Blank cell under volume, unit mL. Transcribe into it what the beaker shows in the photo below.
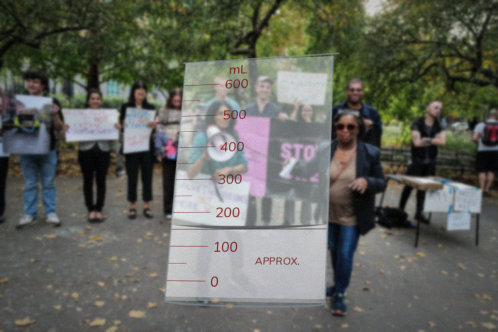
150 mL
